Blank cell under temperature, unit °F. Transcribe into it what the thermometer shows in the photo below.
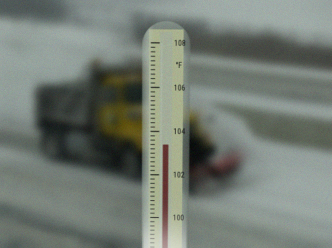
103.4 °F
